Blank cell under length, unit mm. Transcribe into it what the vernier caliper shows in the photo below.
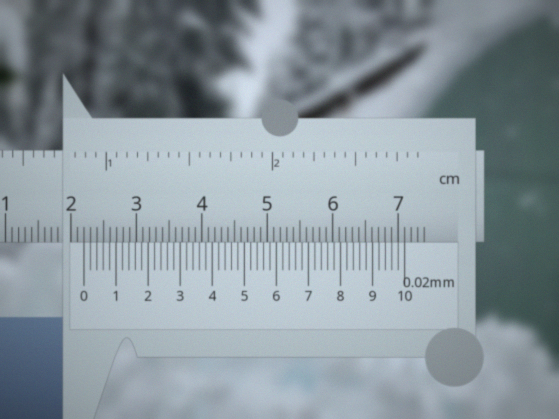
22.0 mm
